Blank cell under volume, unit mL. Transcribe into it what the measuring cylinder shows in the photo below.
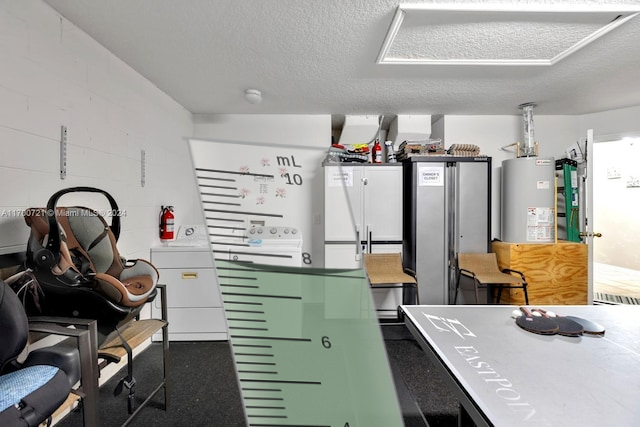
7.6 mL
